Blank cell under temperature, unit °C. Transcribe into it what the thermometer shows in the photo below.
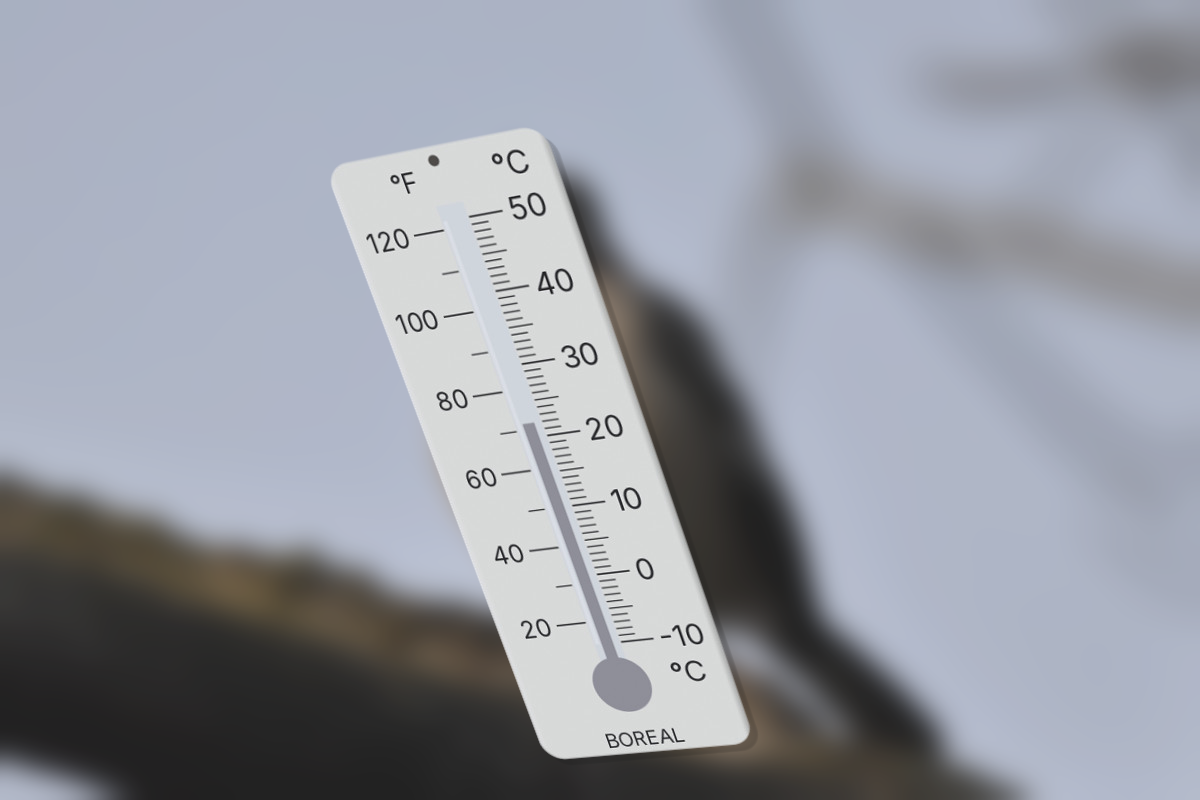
22 °C
